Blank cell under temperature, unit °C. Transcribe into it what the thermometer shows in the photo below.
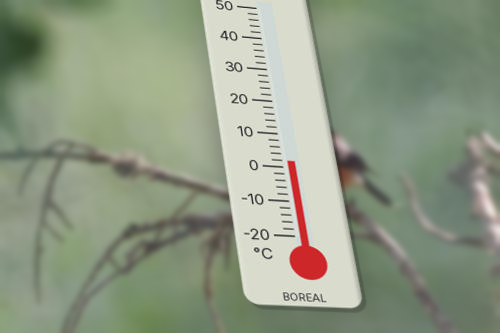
2 °C
